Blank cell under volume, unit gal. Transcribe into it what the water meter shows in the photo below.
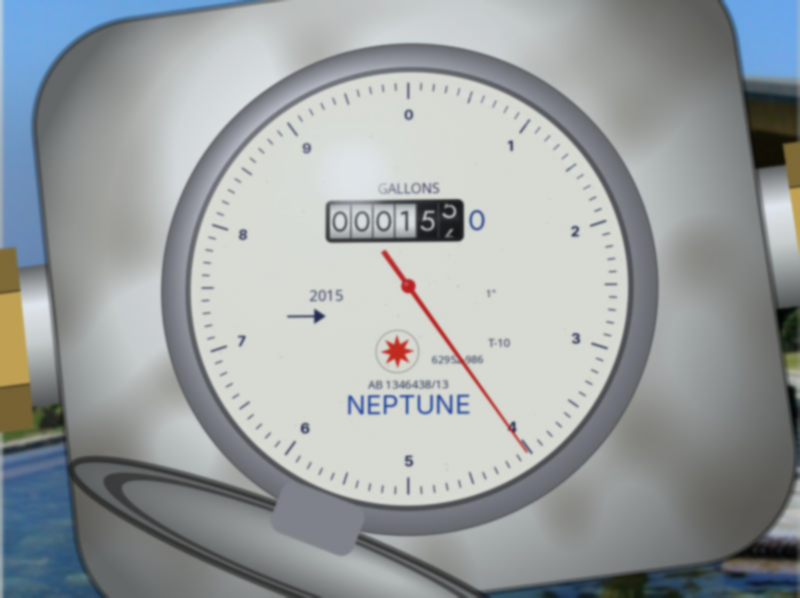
1554.0 gal
